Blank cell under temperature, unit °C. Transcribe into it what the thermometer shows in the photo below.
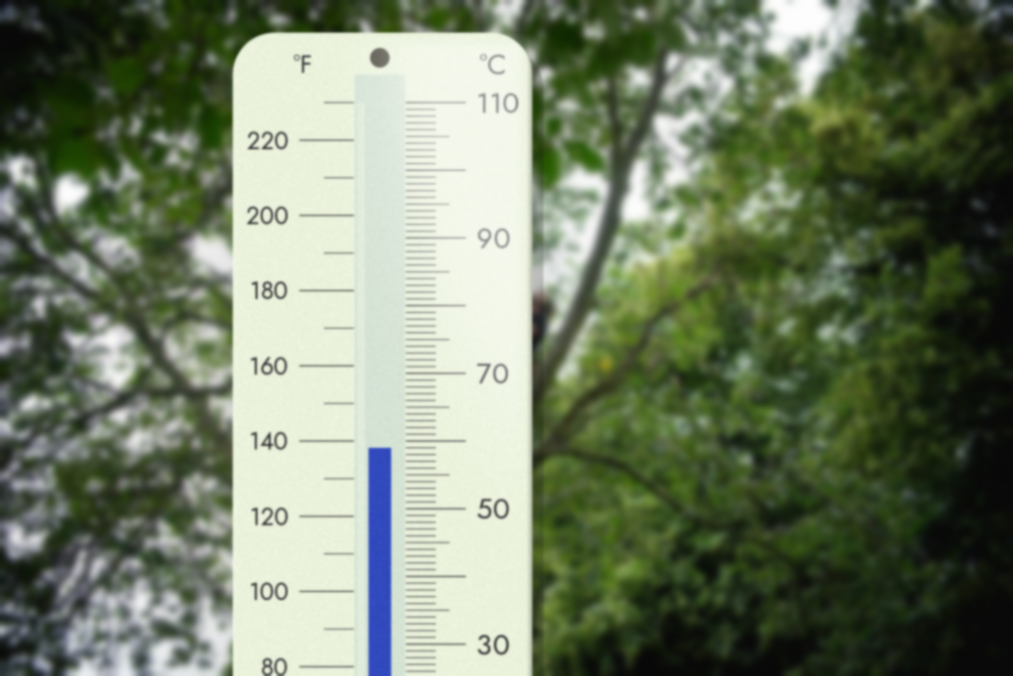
59 °C
